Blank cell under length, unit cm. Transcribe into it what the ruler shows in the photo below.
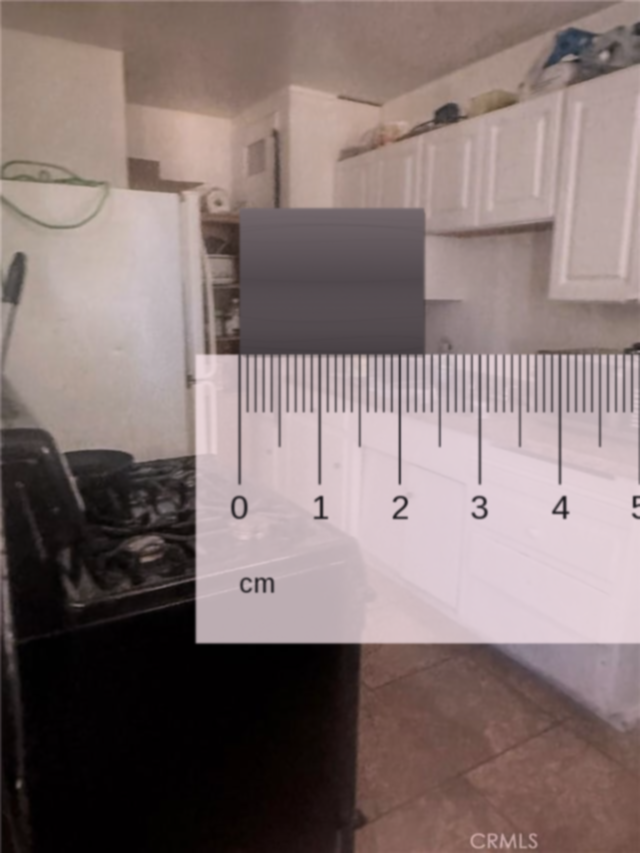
2.3 cm
